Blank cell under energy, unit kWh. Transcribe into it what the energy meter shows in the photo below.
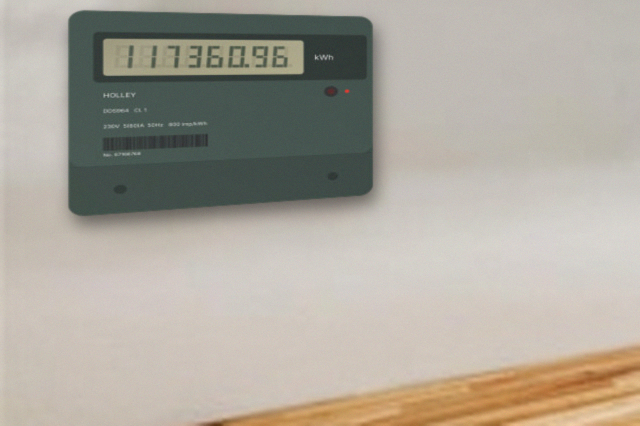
117360.96 kWh
